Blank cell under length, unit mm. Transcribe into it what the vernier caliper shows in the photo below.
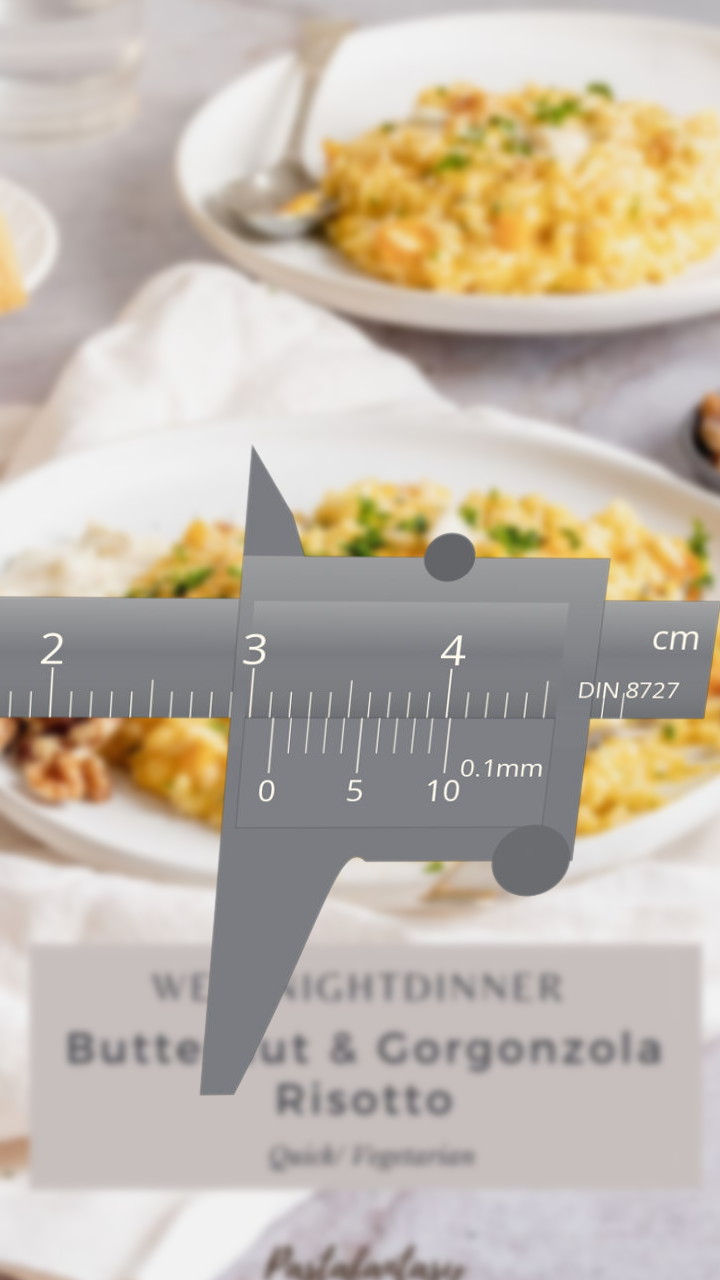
31.2 mm
